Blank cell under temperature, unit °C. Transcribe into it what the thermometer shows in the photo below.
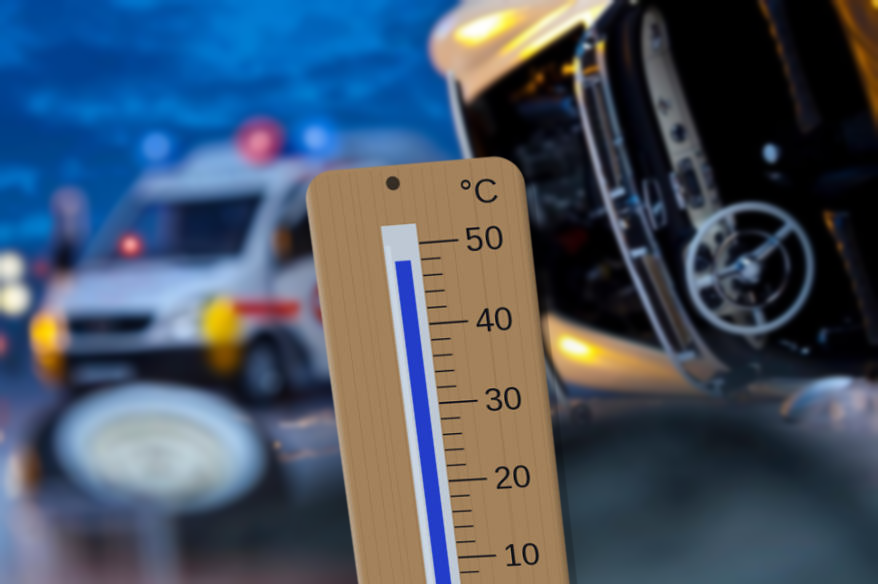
48 °C
